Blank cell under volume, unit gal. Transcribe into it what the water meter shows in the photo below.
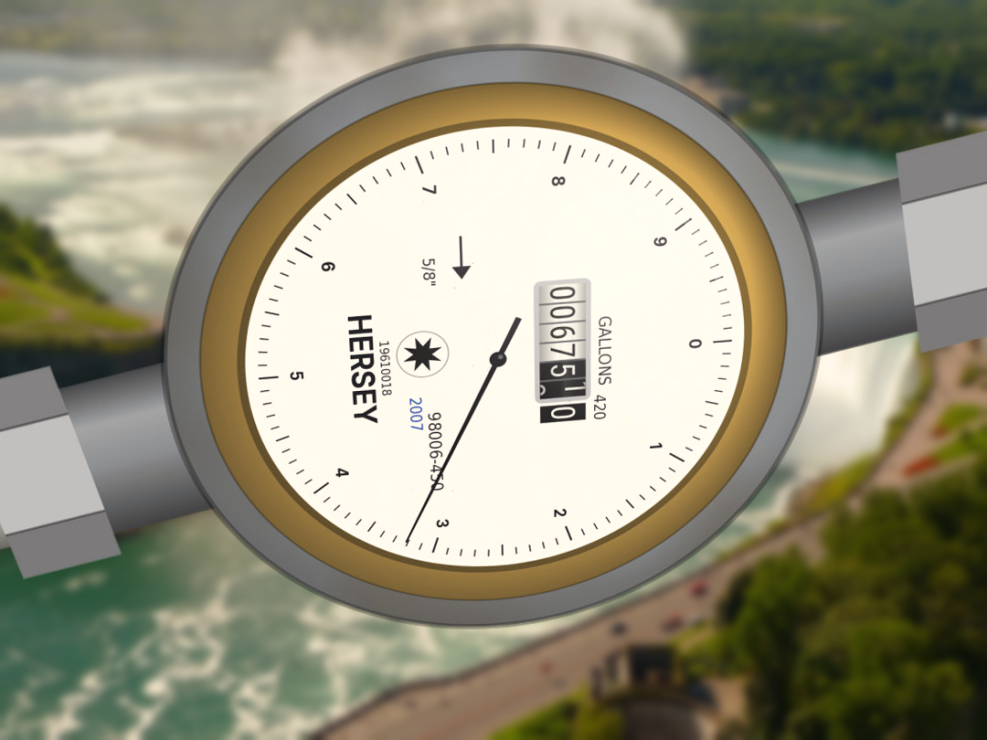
67513.2 gal
